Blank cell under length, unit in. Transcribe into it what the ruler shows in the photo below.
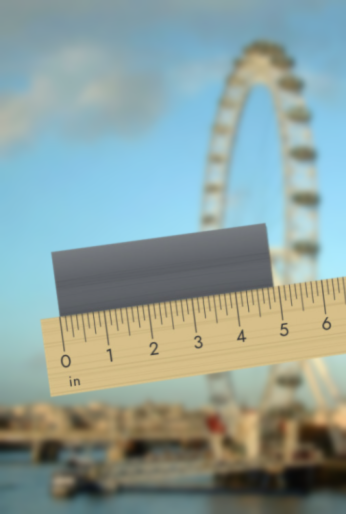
4.875 in
